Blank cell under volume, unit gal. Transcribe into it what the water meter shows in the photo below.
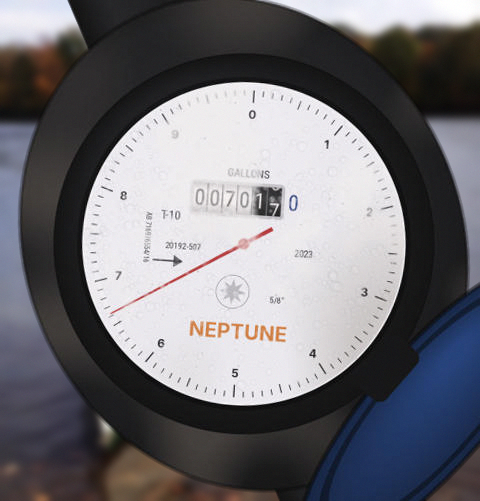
70166.6 gal
